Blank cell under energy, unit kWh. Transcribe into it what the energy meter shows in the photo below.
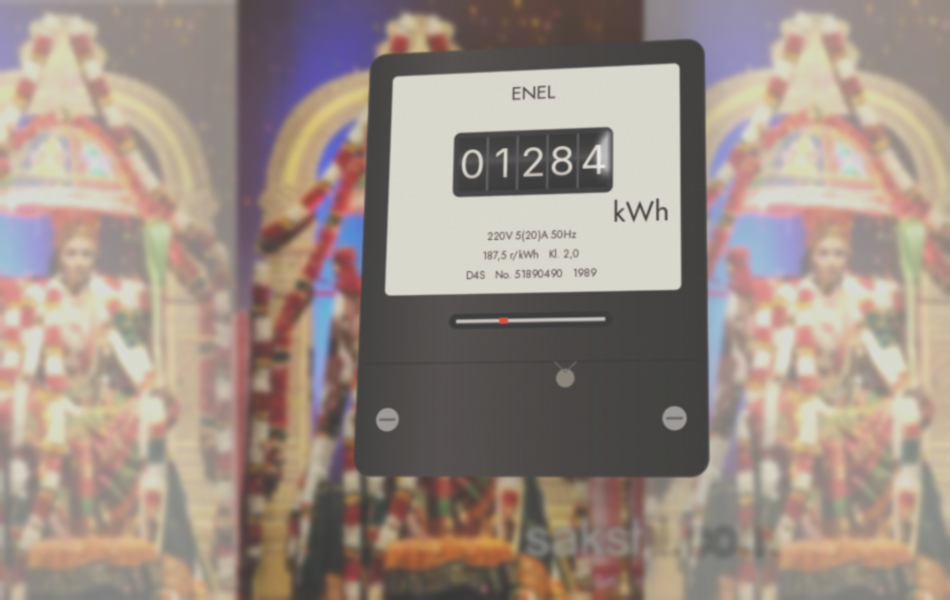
1284 kWh
